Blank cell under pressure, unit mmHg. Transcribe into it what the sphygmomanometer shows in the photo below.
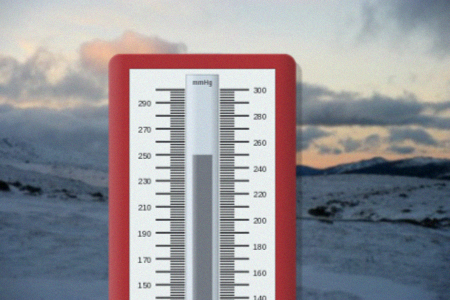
250 mmHg
